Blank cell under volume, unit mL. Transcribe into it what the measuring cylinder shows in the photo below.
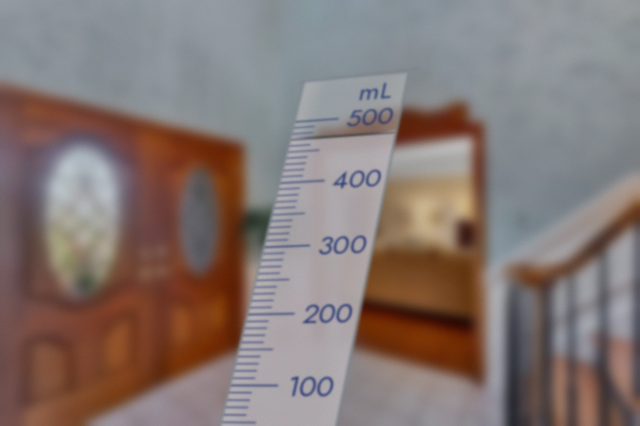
470 mL
